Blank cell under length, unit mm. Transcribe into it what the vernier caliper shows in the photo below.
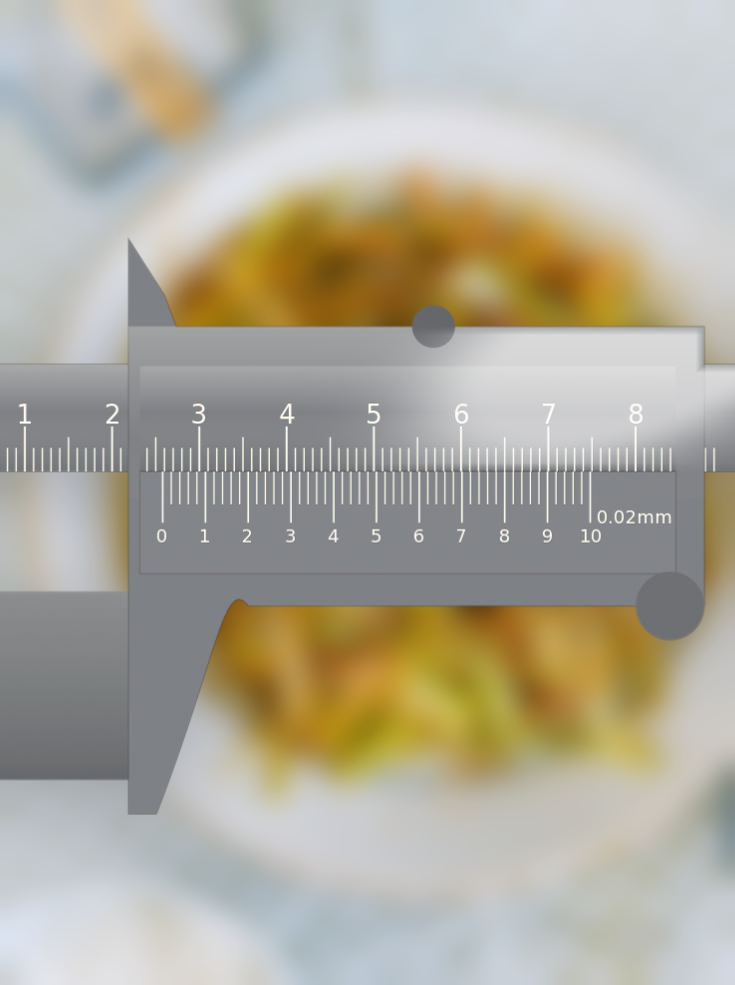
25.8 mm
